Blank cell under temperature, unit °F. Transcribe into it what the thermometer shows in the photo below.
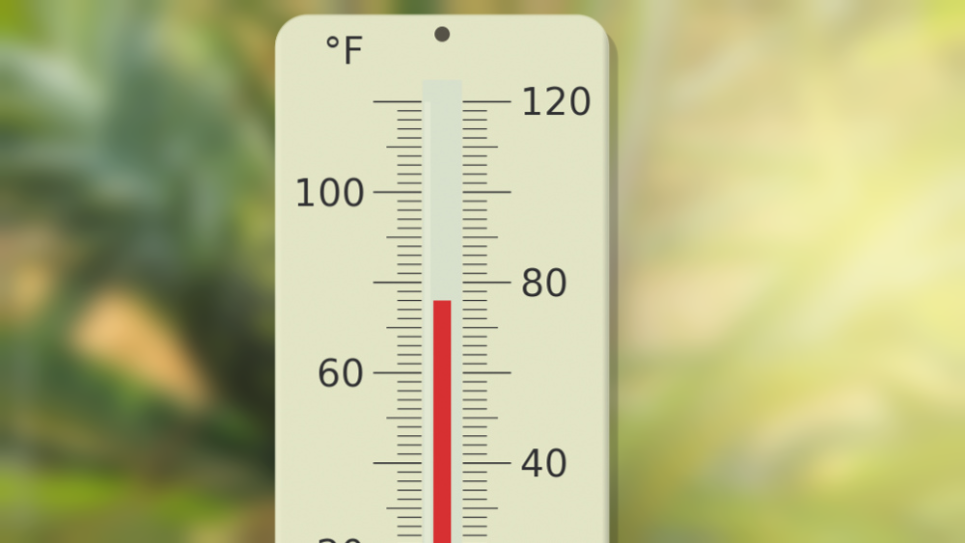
76 °F
